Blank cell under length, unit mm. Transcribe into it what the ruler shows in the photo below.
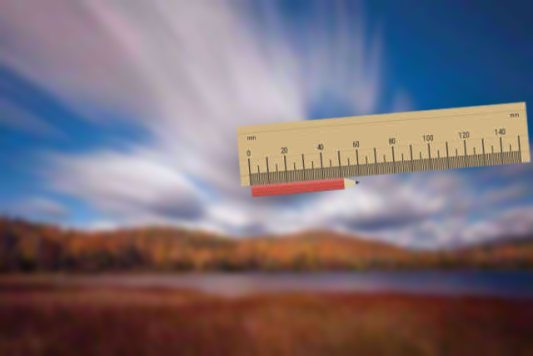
60 mm
